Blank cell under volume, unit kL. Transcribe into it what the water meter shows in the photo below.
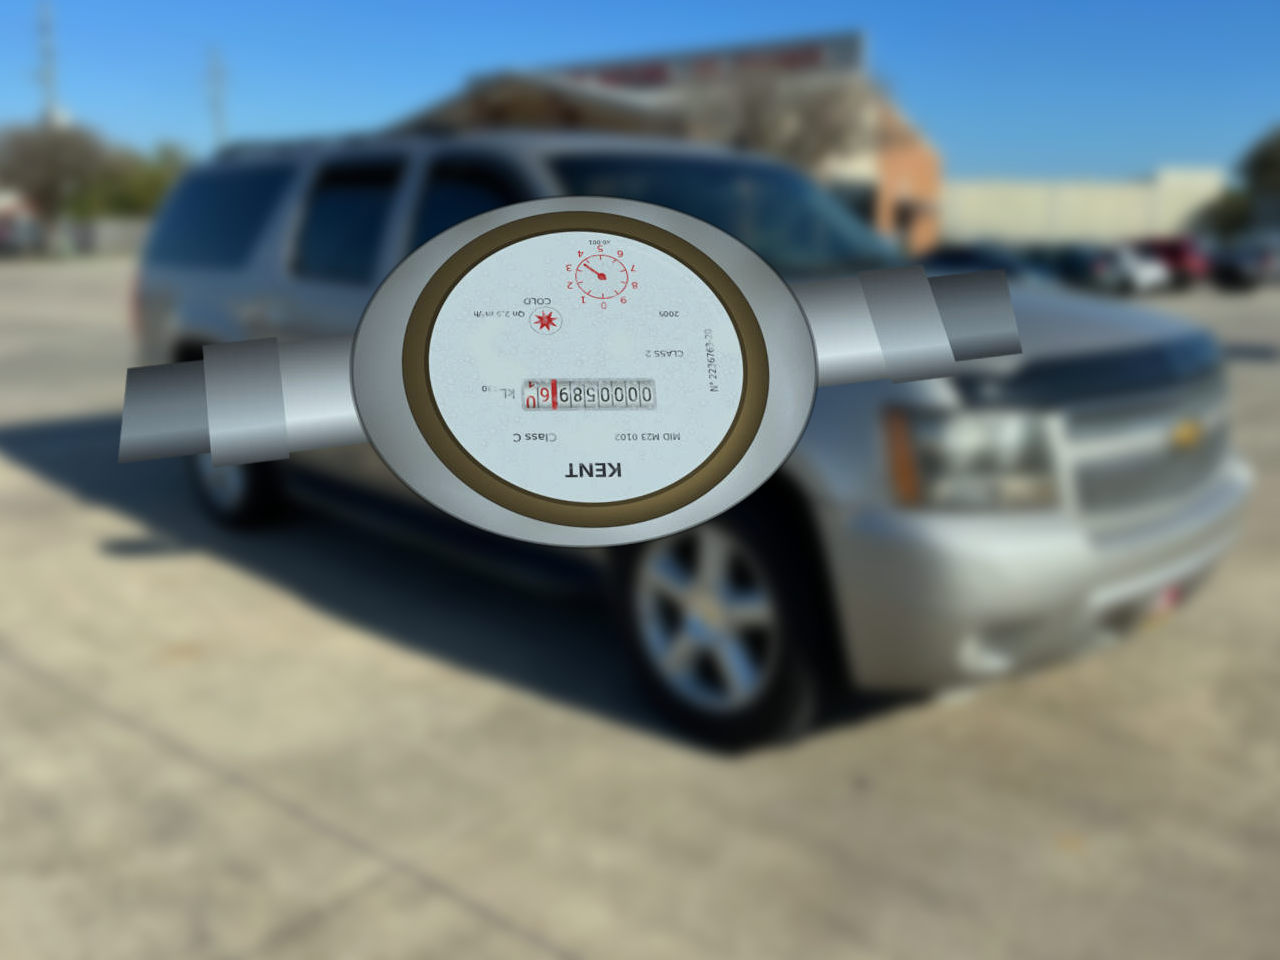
589.603 kL
